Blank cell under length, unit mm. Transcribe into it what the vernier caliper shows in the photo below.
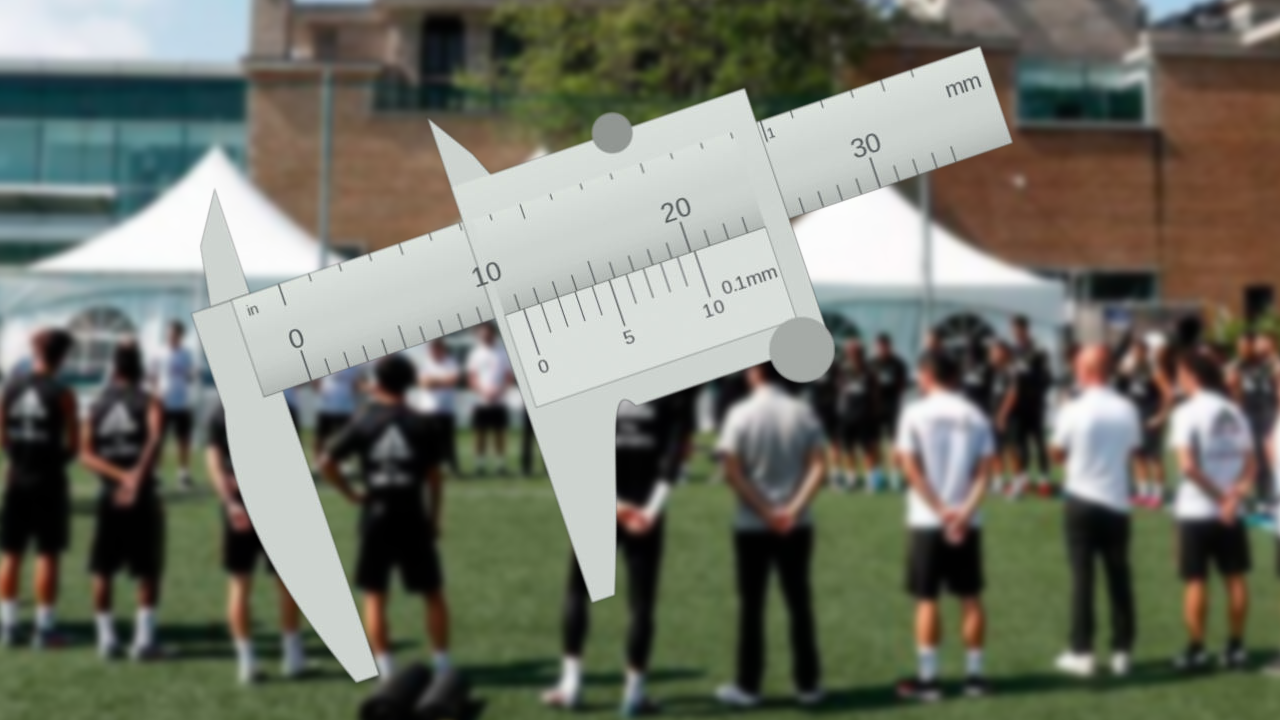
11.2 mm
